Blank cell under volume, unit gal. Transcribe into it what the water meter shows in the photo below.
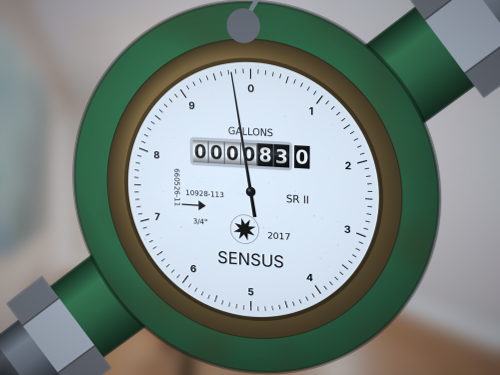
829.7 gal
